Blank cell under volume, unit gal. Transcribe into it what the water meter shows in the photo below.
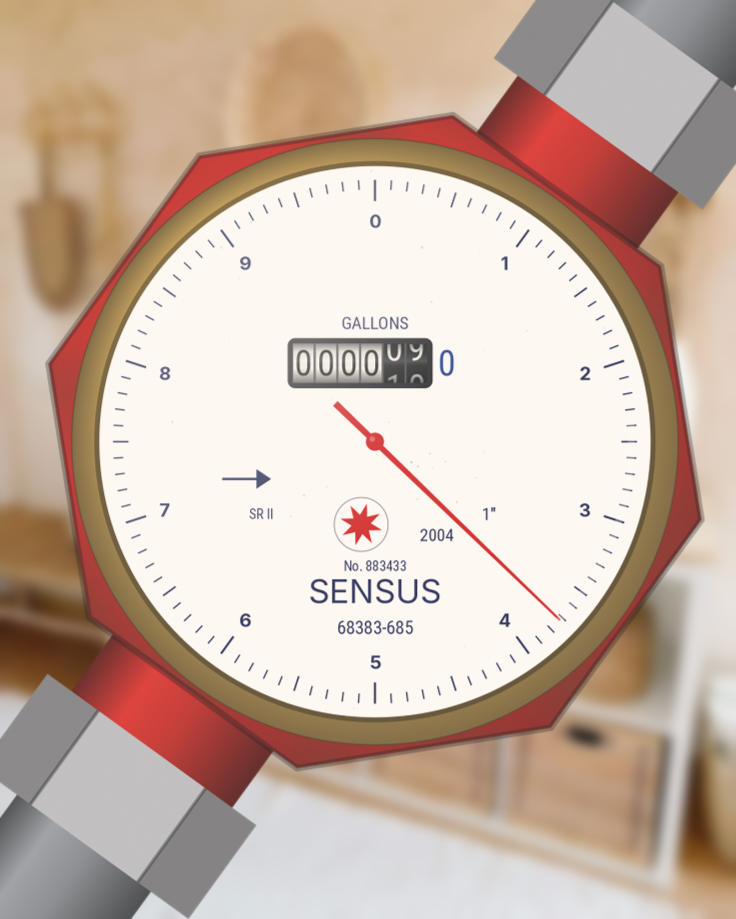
93.7 gal
